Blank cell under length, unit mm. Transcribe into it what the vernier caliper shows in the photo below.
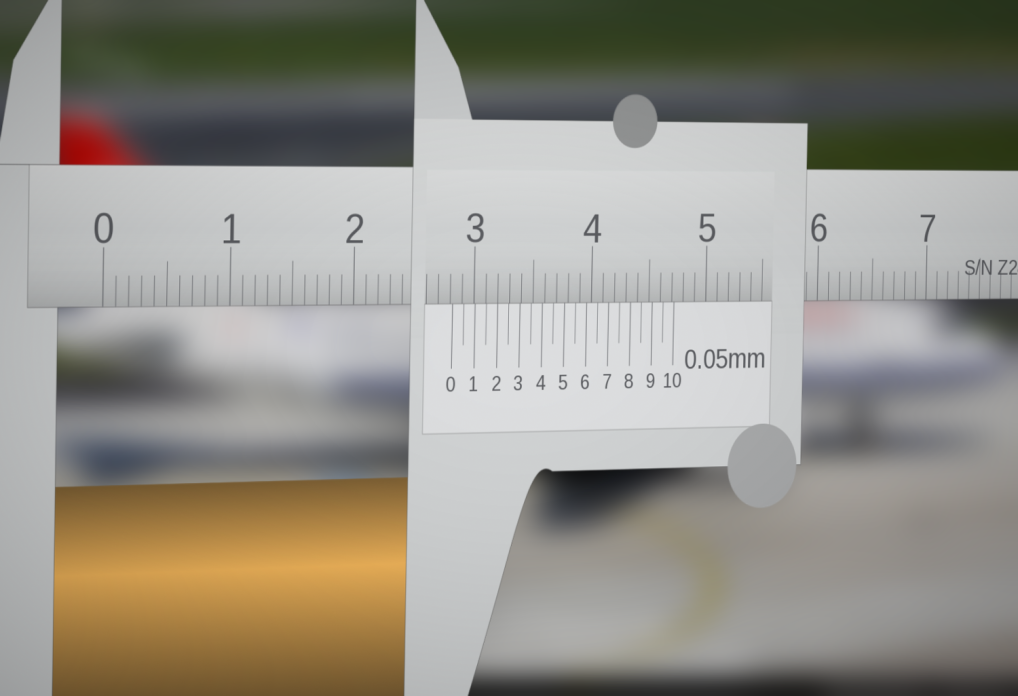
28.2 mm
